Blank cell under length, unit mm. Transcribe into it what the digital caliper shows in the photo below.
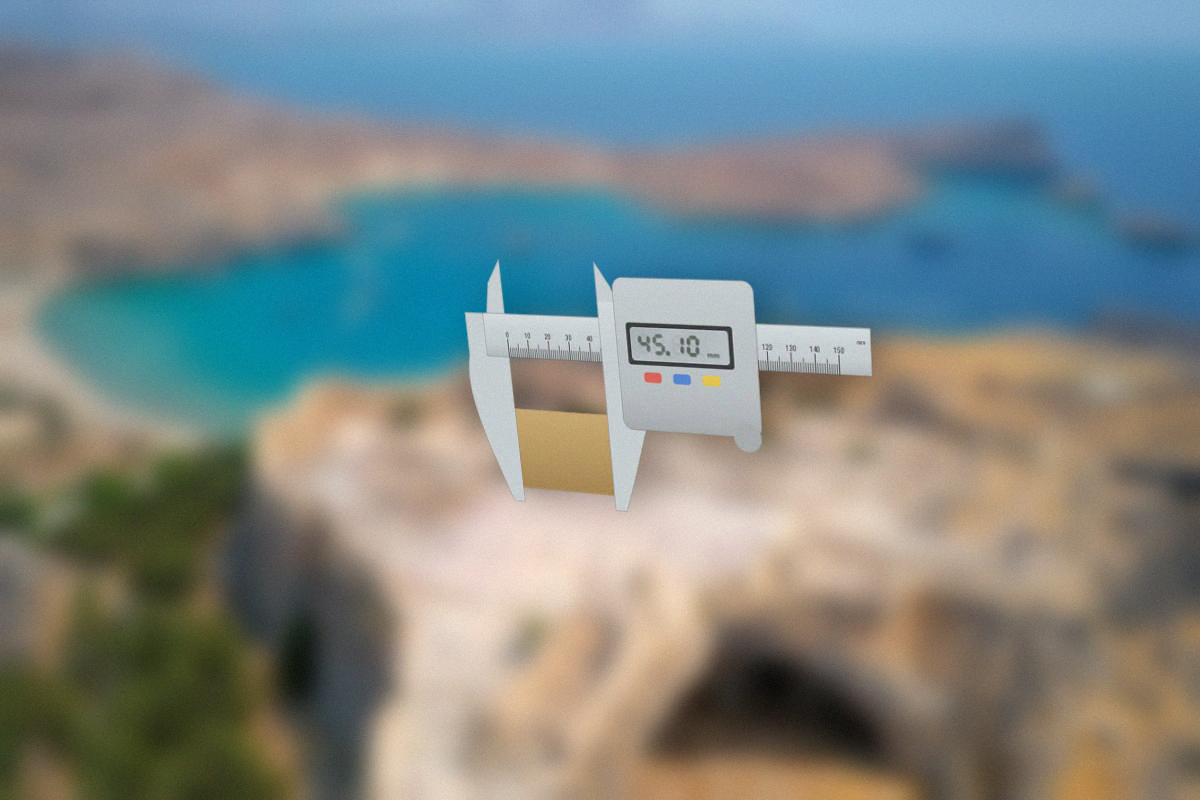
45.10 mm
